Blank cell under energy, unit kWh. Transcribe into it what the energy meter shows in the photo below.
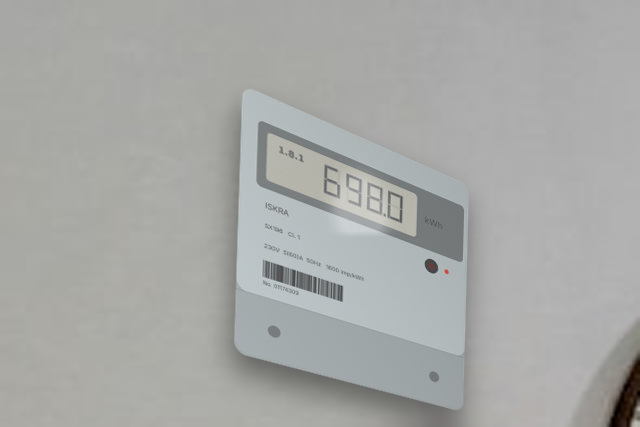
698.0 kWh
